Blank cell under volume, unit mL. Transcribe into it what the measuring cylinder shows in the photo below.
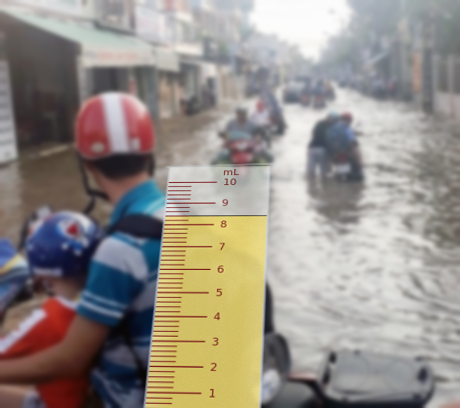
8.4 mL
